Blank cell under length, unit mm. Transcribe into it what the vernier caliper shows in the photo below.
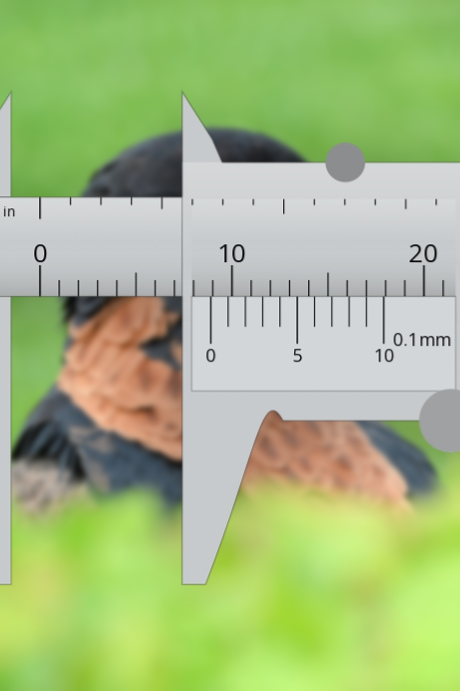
8.9 mm
